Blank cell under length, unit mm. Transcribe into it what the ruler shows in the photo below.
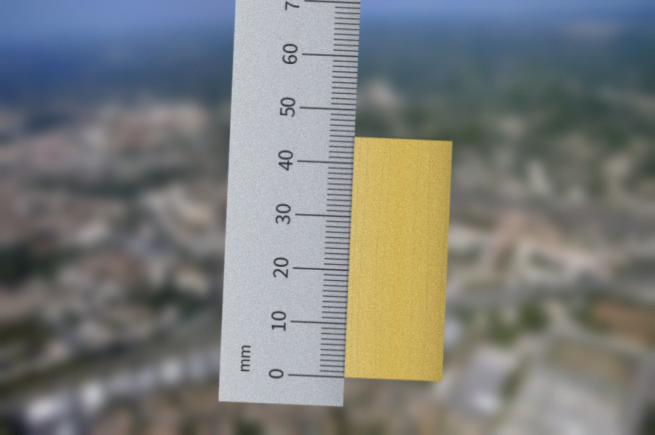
45 mm
